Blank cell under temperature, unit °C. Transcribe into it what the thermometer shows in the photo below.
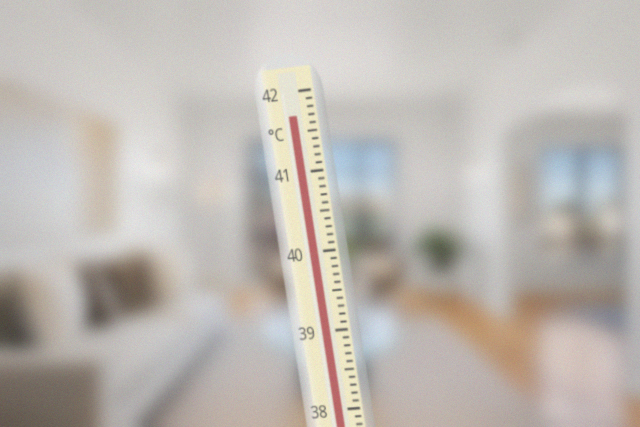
41.7 °C
